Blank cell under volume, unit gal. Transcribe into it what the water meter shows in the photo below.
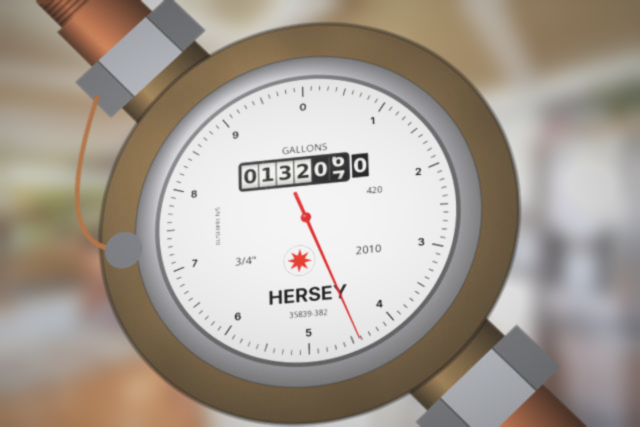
132064.4 gal
